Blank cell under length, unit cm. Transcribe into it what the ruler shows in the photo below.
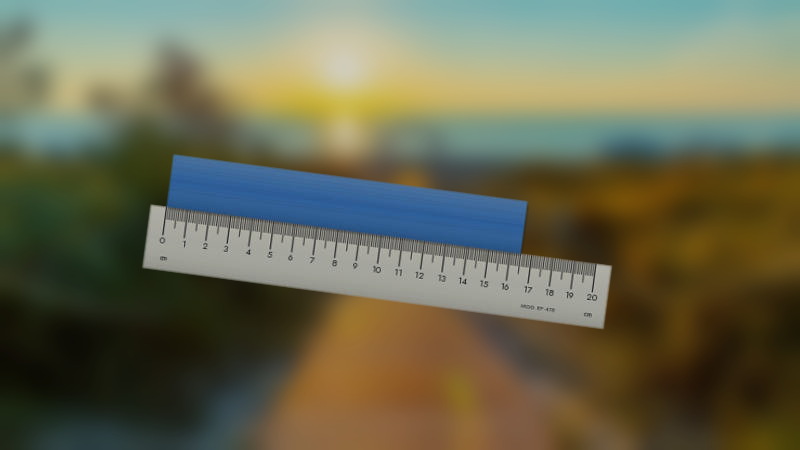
16.5 cm
